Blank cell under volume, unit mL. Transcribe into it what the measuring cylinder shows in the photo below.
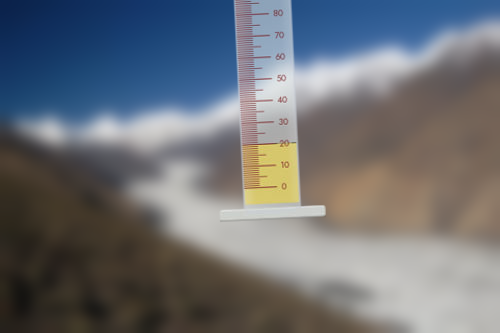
20 mL
